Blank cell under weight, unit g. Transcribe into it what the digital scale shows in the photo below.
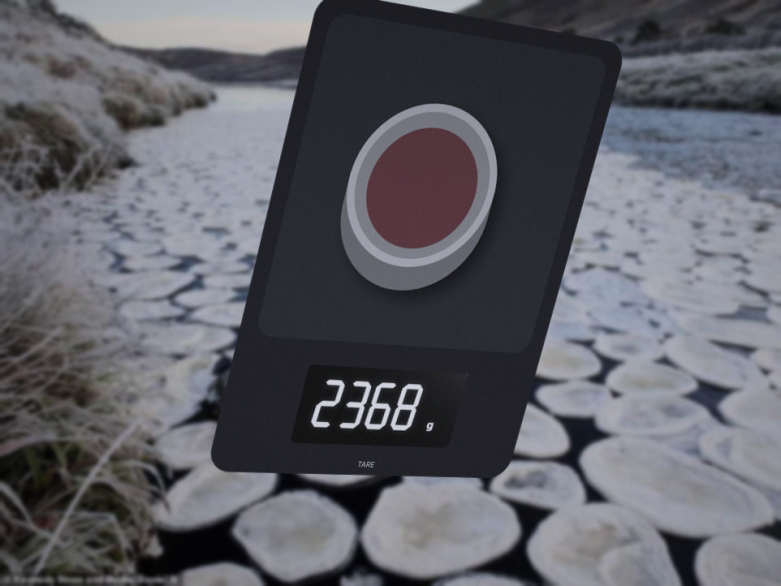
2368 g
